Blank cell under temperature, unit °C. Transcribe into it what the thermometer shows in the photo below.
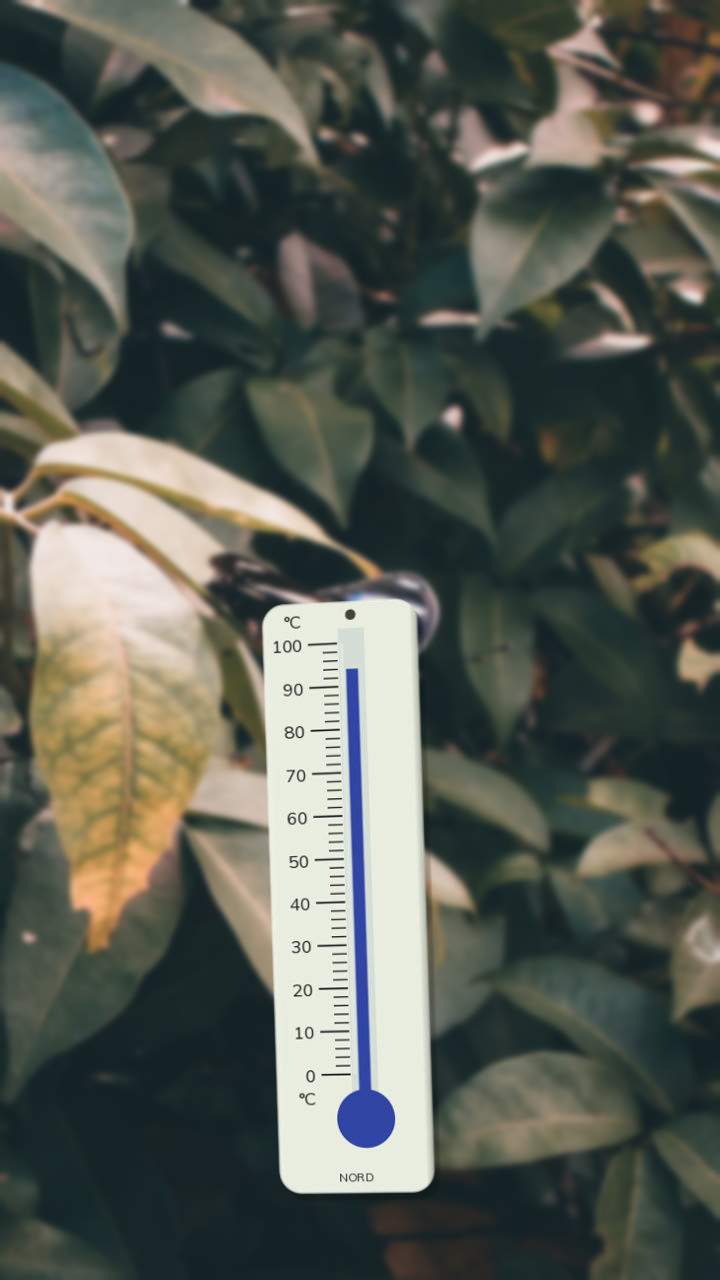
94 °C
